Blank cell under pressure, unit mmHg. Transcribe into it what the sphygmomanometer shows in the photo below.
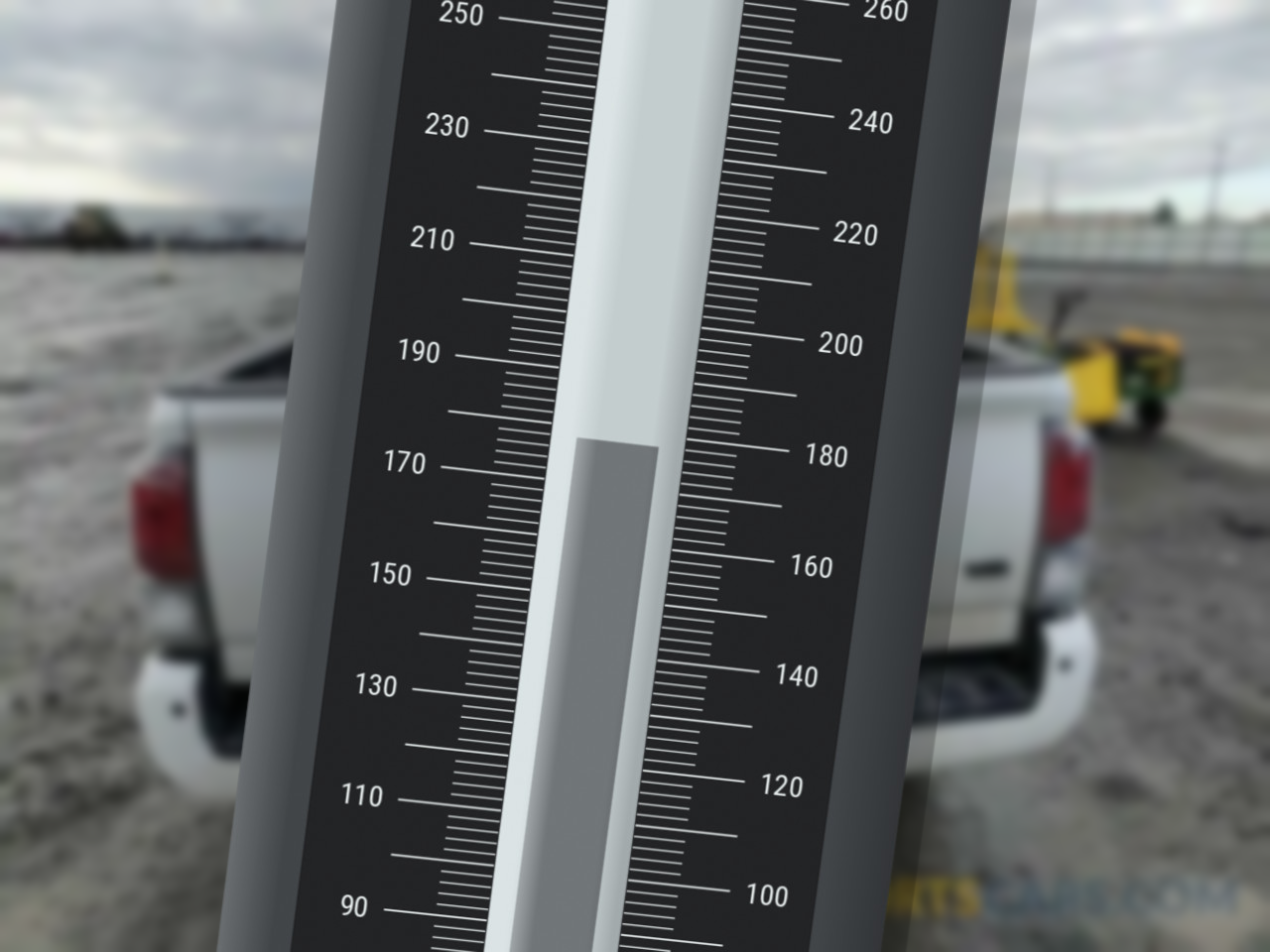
178 mmHg
